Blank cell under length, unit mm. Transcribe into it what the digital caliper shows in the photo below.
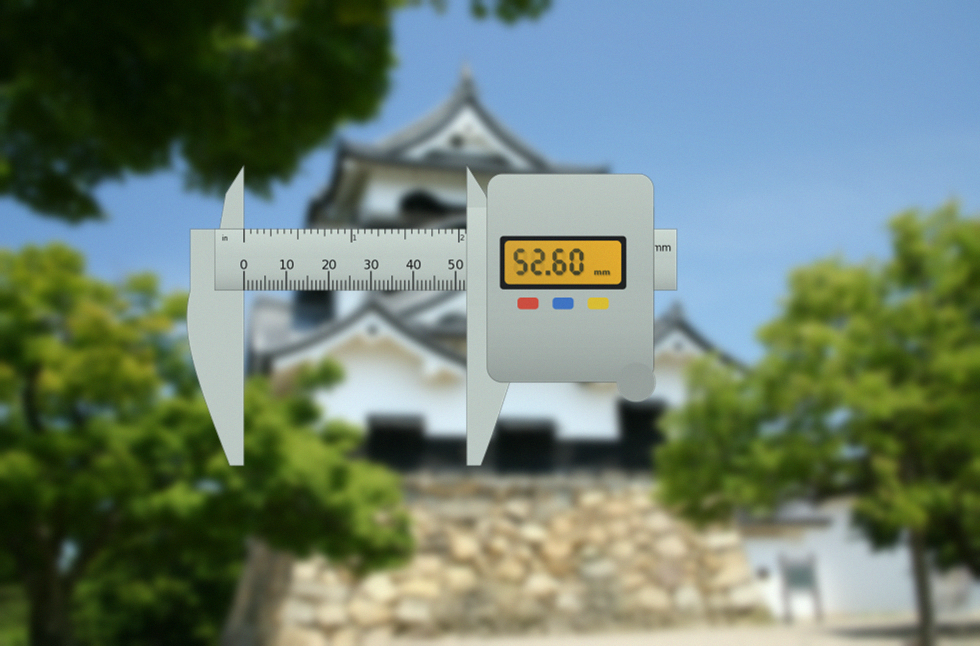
52.60 mm
